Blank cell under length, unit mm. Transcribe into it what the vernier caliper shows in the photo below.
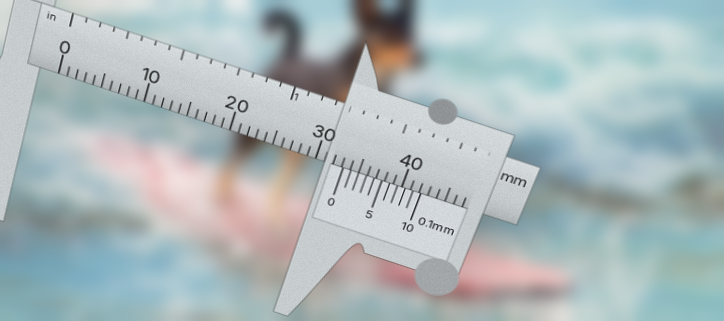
33.2 mm
